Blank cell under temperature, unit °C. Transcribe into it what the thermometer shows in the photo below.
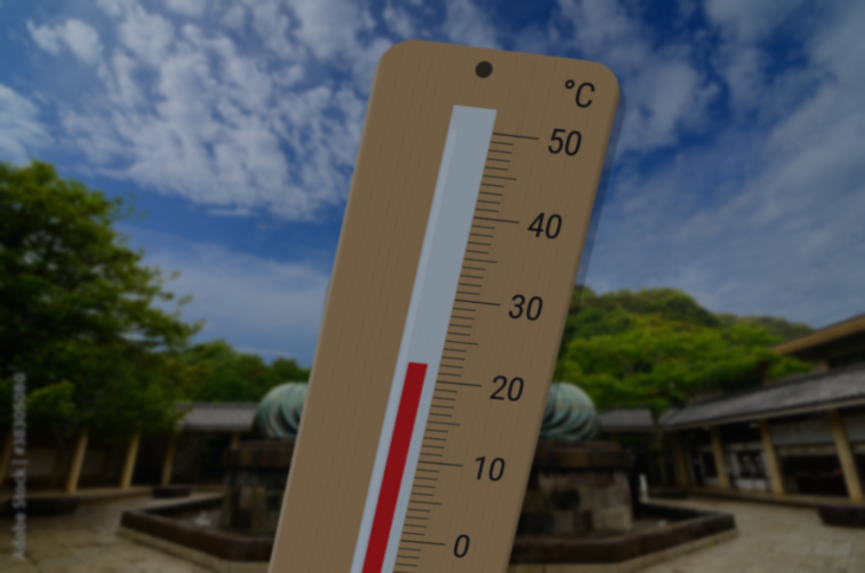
22 °C
